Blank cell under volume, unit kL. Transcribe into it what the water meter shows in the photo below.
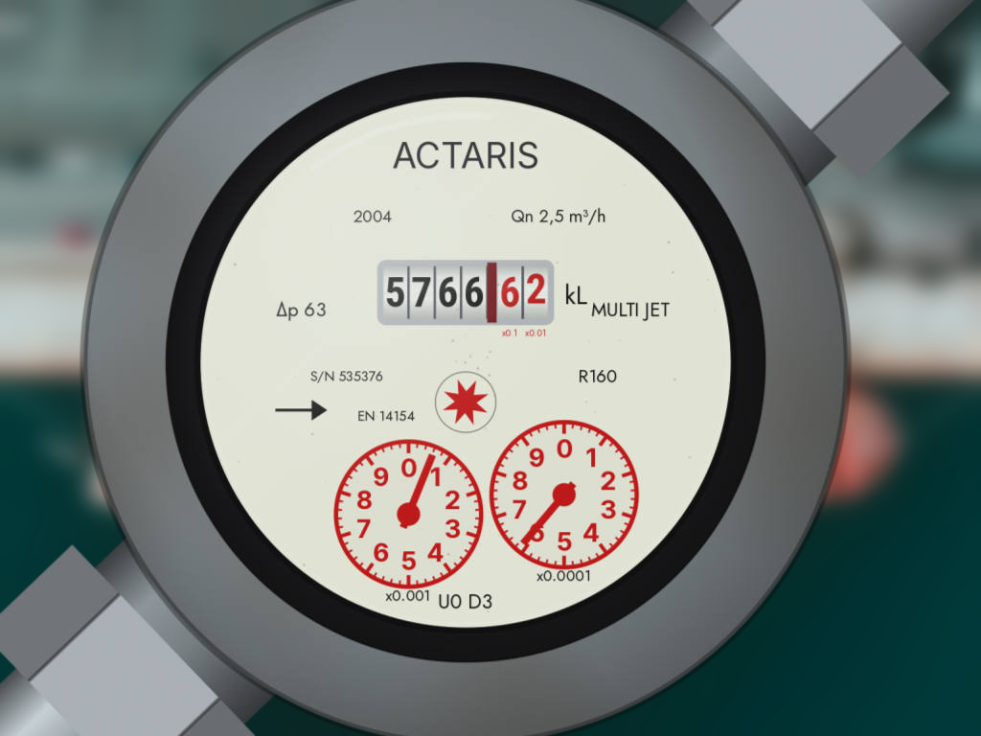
5766.6206 kL
